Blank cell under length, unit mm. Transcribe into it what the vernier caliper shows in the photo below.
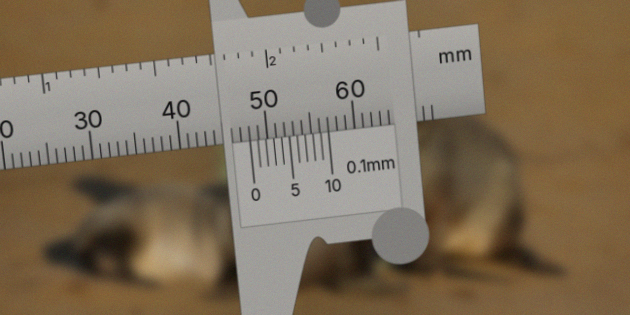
48.0 mm
